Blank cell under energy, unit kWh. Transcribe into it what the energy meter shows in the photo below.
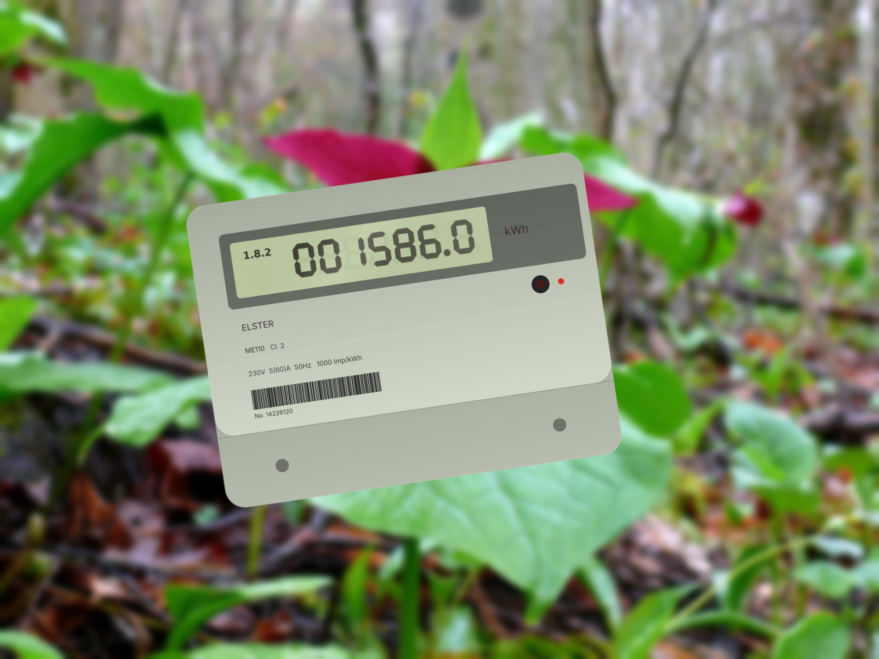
1586.0 kWh
